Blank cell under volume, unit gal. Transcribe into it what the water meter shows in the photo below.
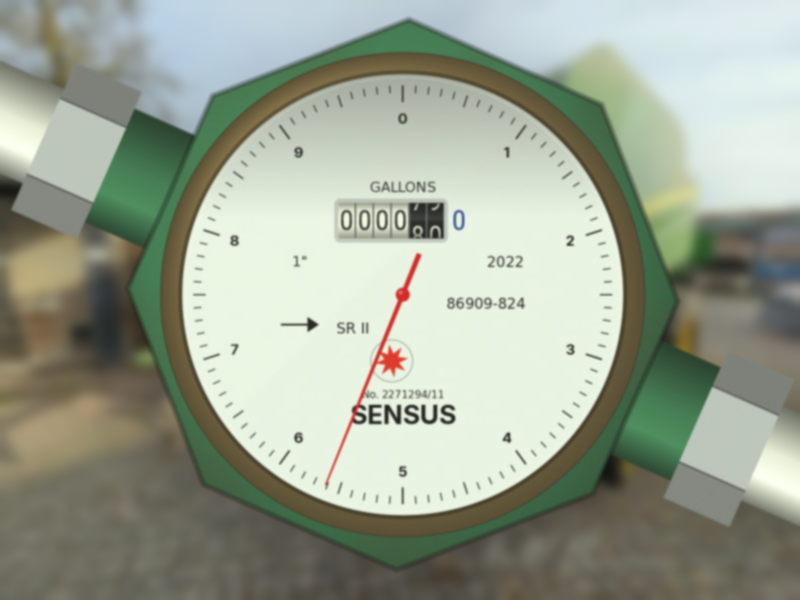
795.6 gal
